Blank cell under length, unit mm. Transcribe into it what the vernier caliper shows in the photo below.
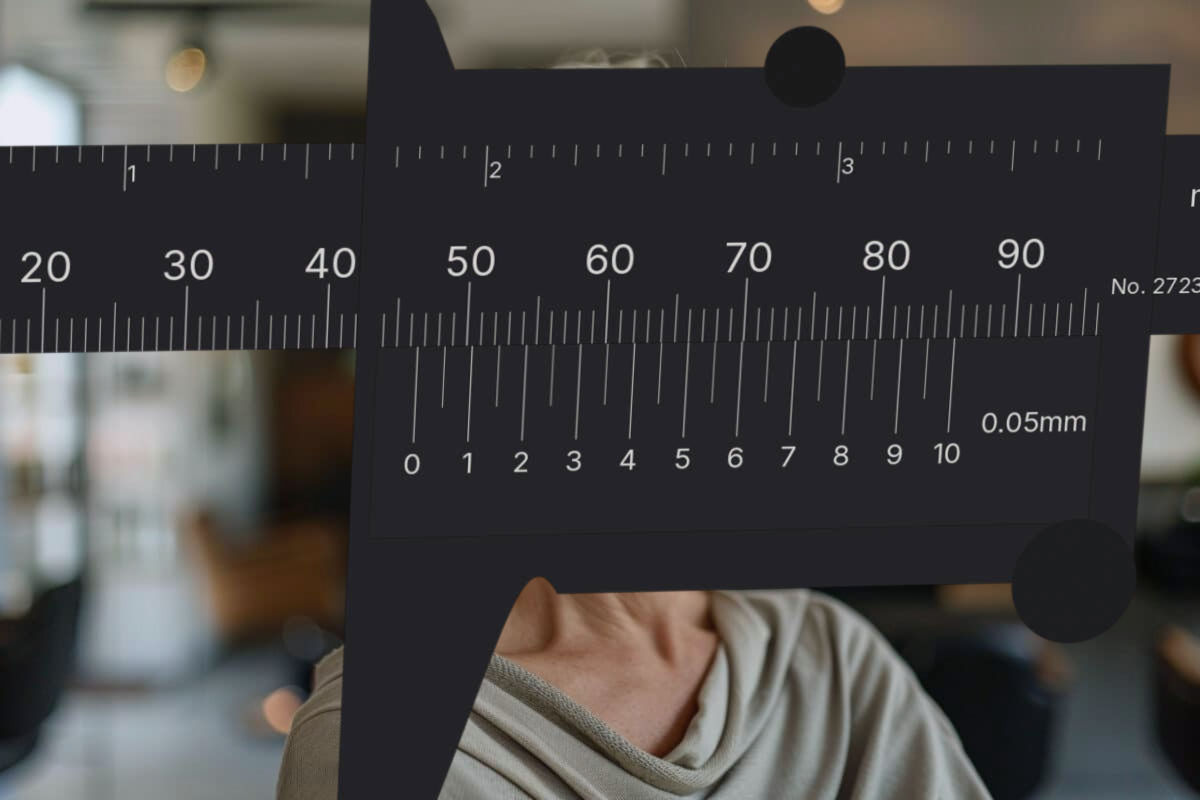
46.5 mm
